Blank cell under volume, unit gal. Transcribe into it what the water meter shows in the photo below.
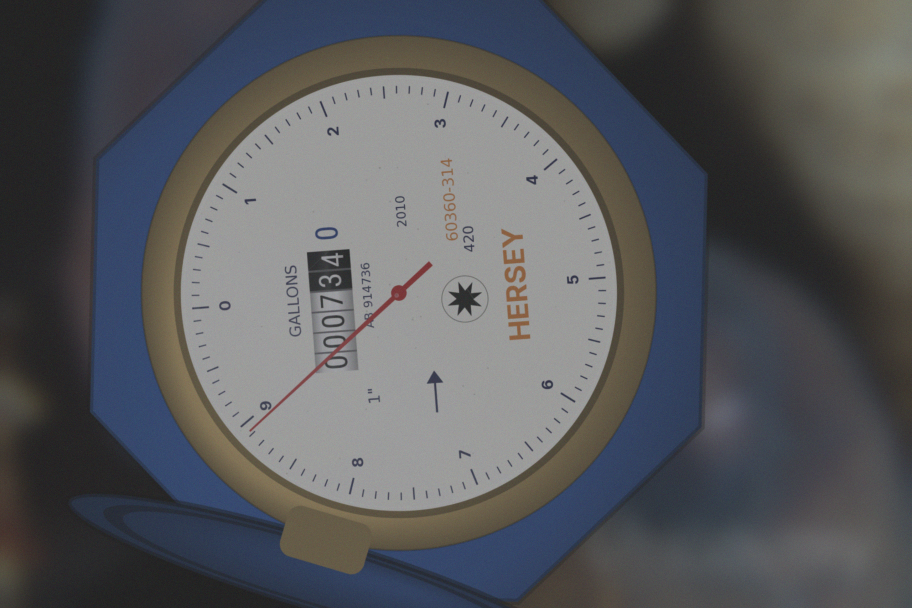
7338.9 gal
